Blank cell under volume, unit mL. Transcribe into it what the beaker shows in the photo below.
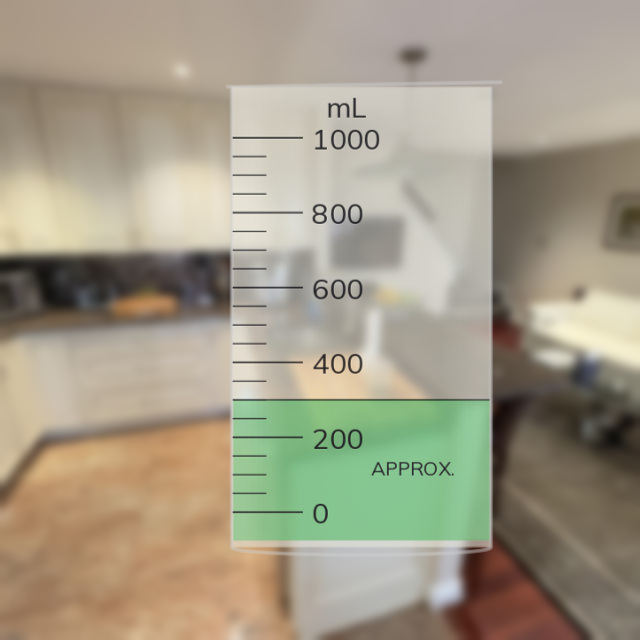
300 mL
